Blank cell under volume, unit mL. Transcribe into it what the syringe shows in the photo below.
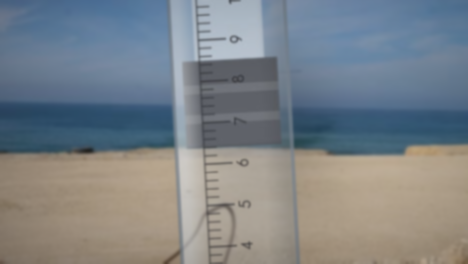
6.4 mL
